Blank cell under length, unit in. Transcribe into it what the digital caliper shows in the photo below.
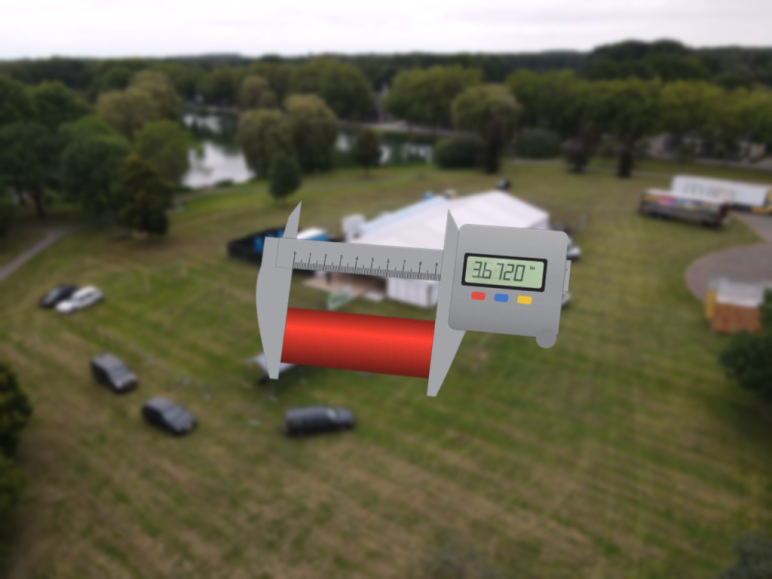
3.6720 in
